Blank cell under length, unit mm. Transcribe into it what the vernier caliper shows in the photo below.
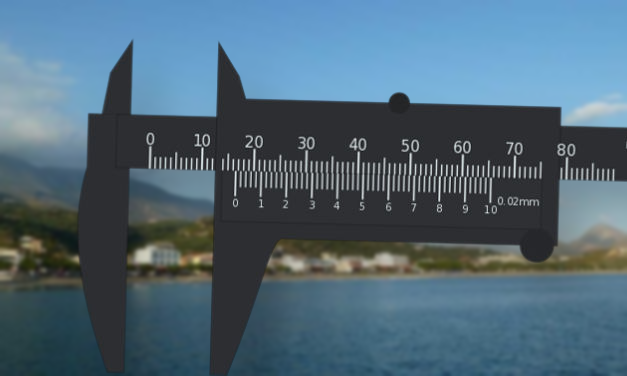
16.5 mm
